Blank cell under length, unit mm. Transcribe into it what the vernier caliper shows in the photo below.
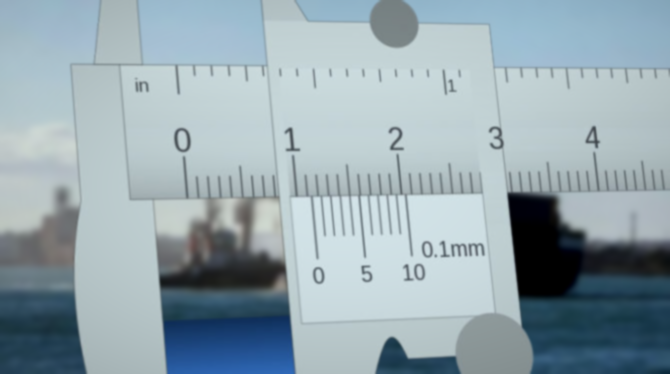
11.4 mm
